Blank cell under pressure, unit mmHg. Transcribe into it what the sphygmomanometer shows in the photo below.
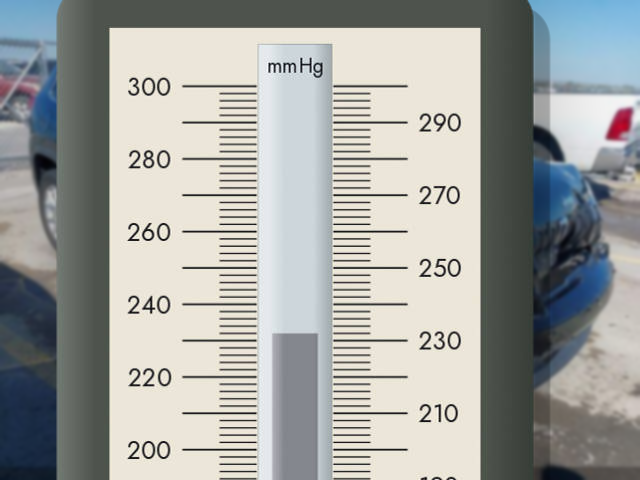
232 mmHg
